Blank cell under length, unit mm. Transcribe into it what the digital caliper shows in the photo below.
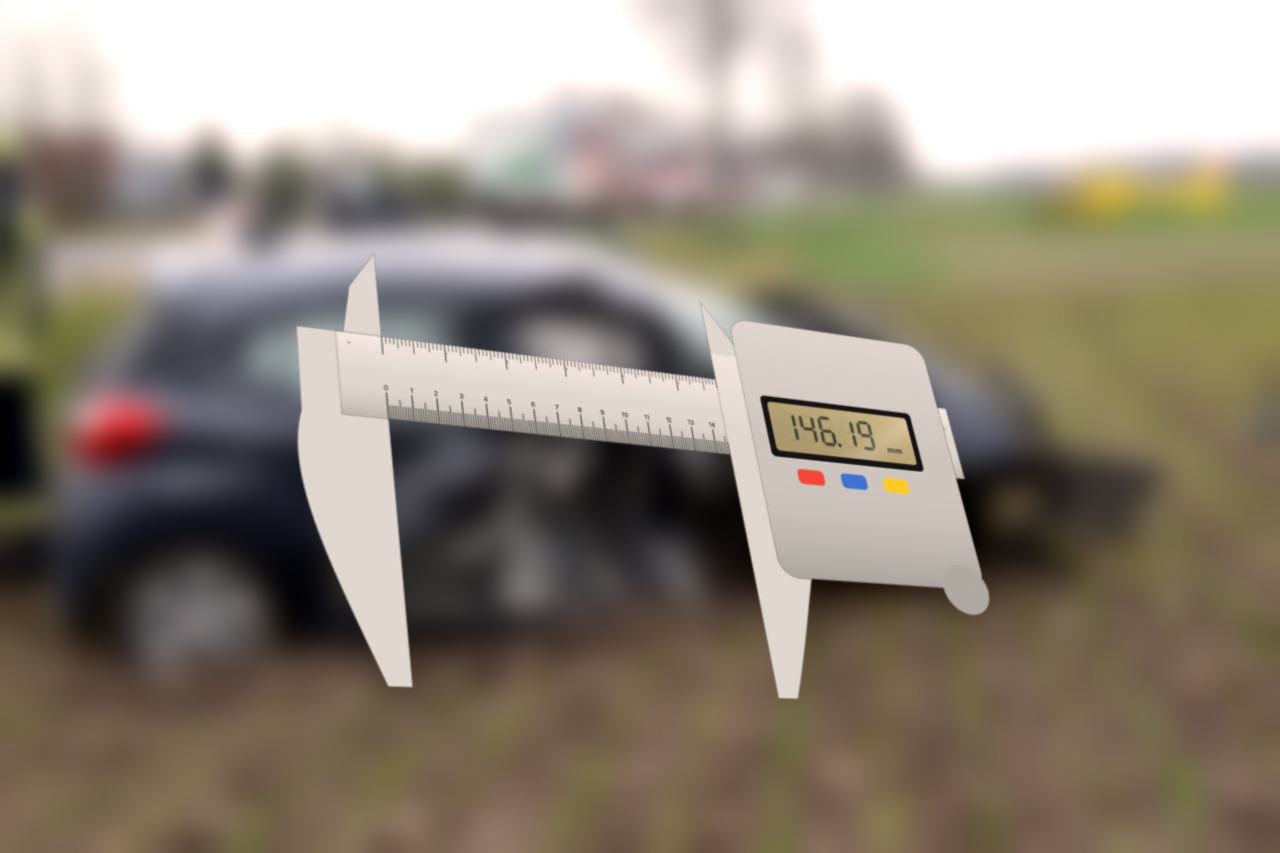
146.19 mm
